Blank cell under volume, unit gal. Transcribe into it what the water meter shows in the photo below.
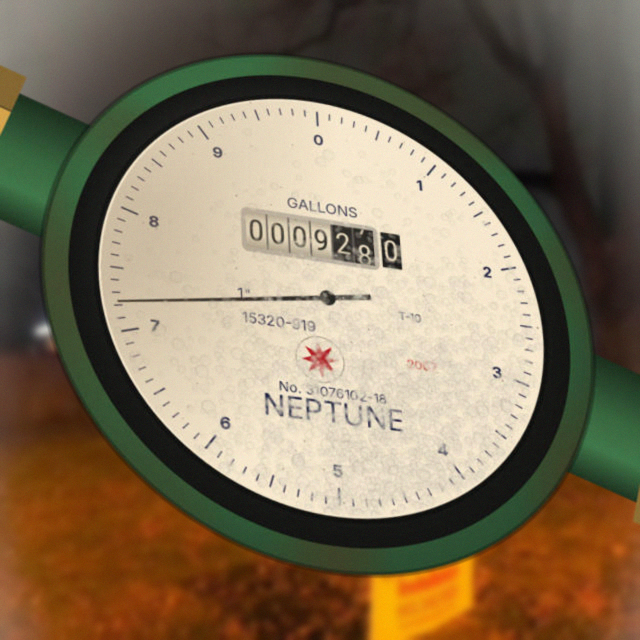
9277.2 gal
